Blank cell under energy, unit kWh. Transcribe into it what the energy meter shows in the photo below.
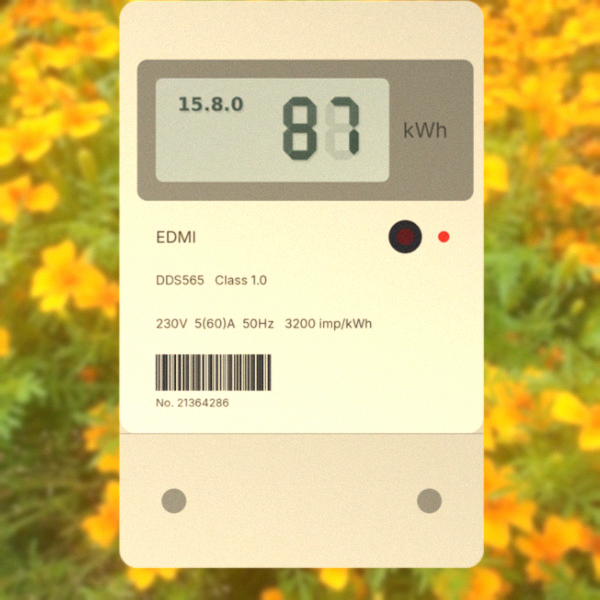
87 kWh
